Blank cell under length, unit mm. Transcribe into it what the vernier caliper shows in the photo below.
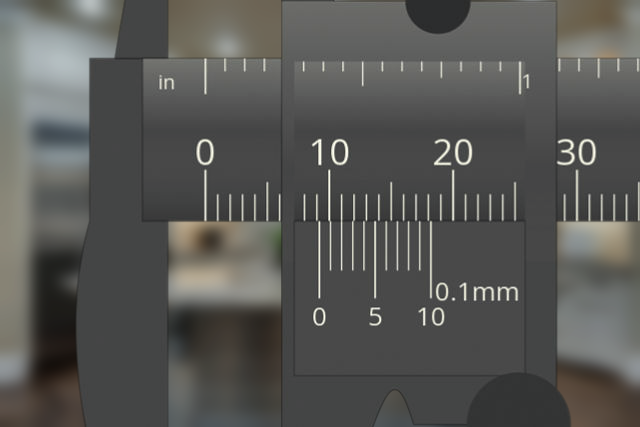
9.2 mm
